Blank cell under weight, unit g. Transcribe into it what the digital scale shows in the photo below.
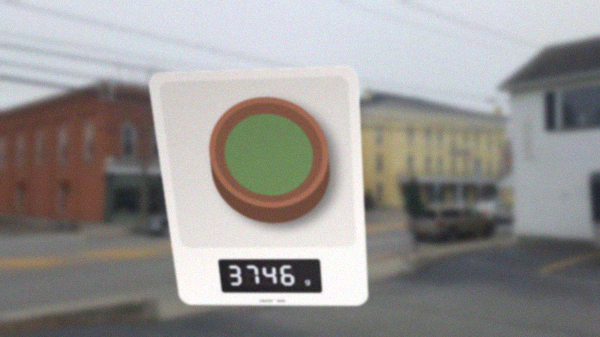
3746 g
